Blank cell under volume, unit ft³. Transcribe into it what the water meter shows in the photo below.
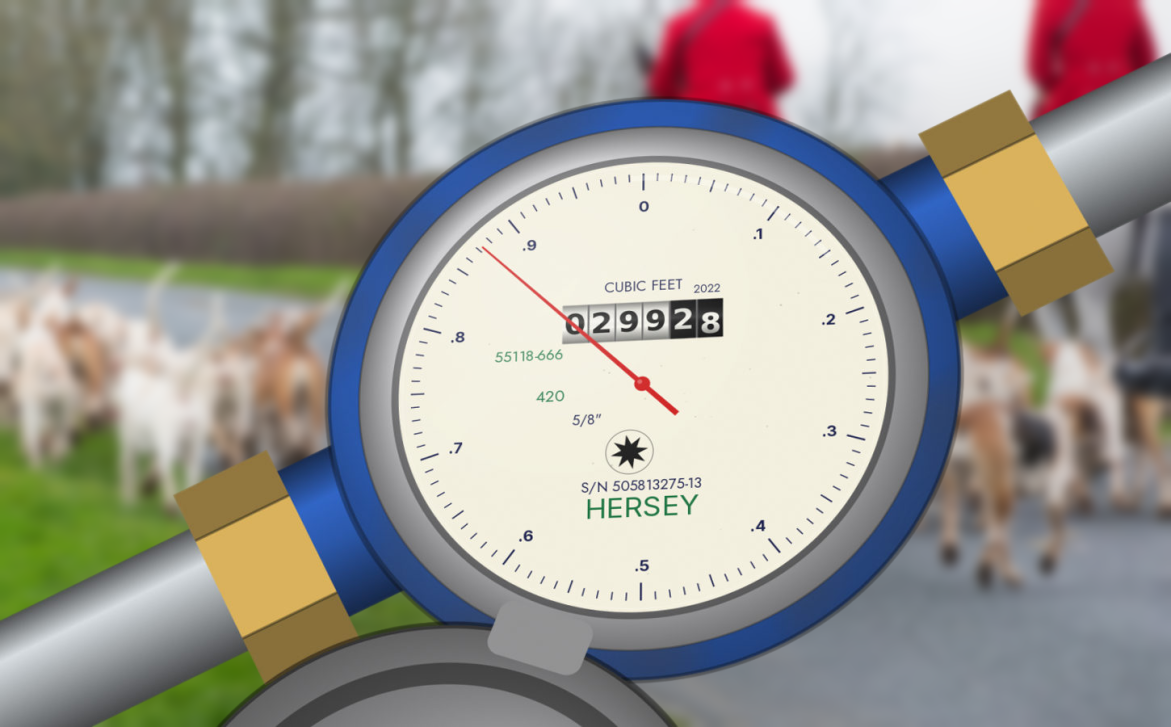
29927.87 ft³
